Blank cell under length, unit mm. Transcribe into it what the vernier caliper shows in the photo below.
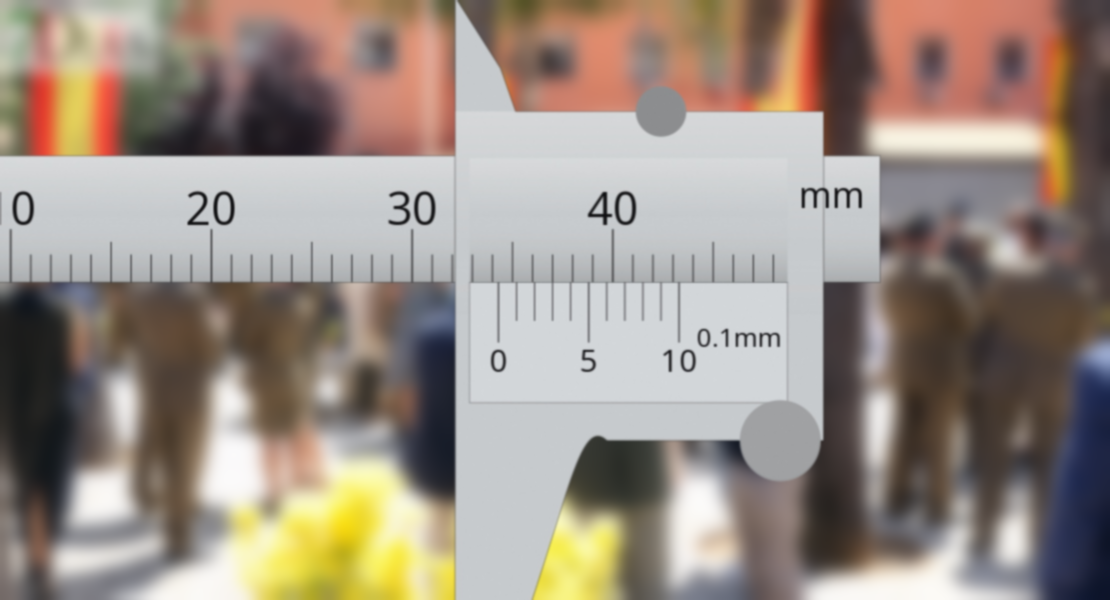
34.3 mm
